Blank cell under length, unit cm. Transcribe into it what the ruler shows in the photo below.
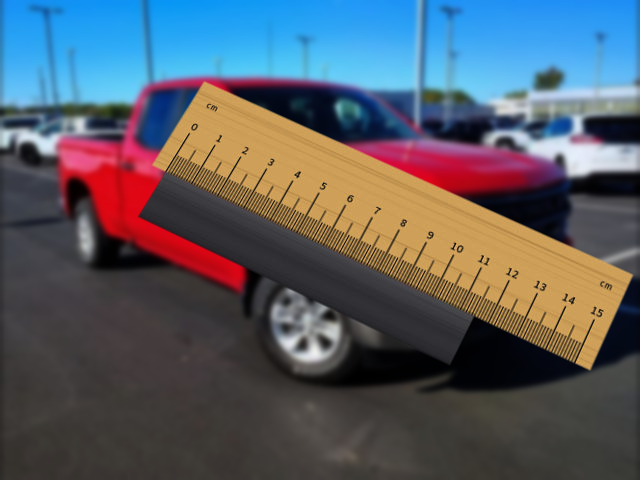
11.5 cm
